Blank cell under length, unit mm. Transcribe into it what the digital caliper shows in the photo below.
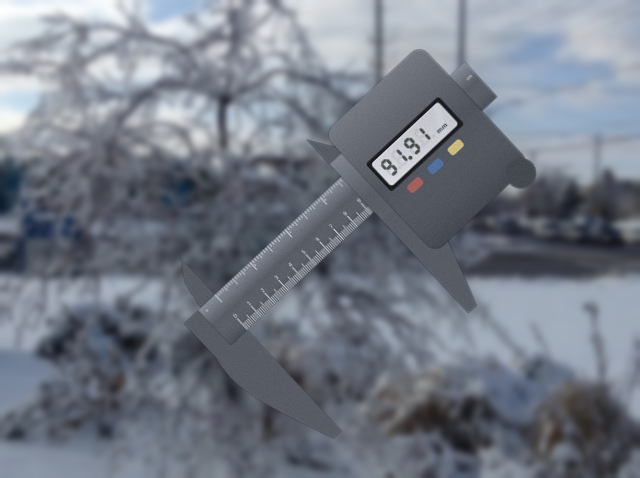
91.91 mm
